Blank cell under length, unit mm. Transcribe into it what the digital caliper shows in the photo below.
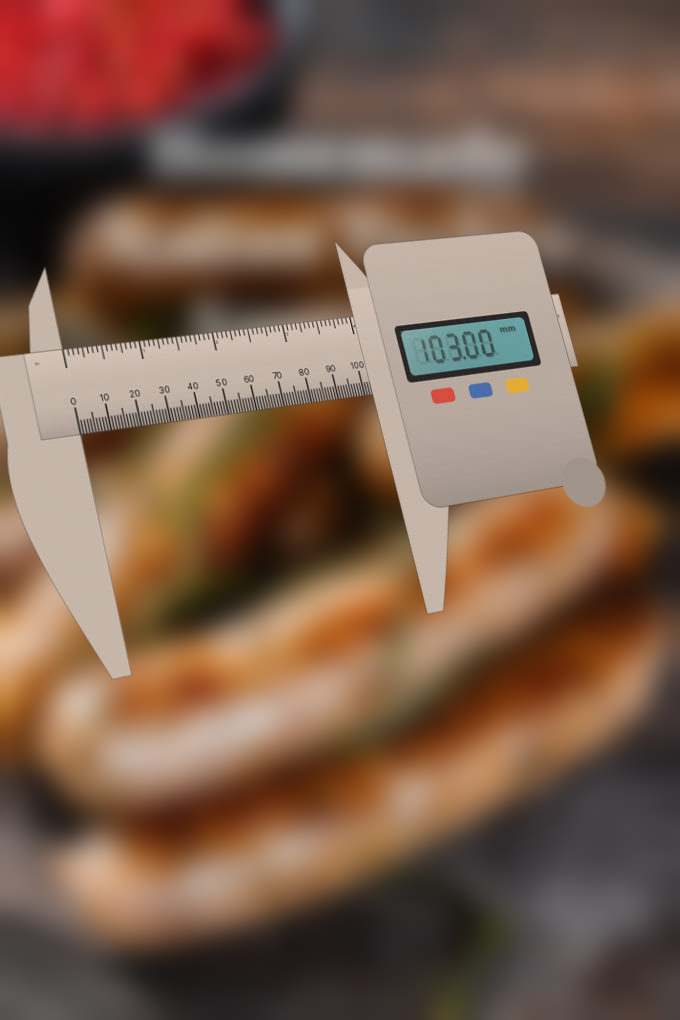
103.00 mm
